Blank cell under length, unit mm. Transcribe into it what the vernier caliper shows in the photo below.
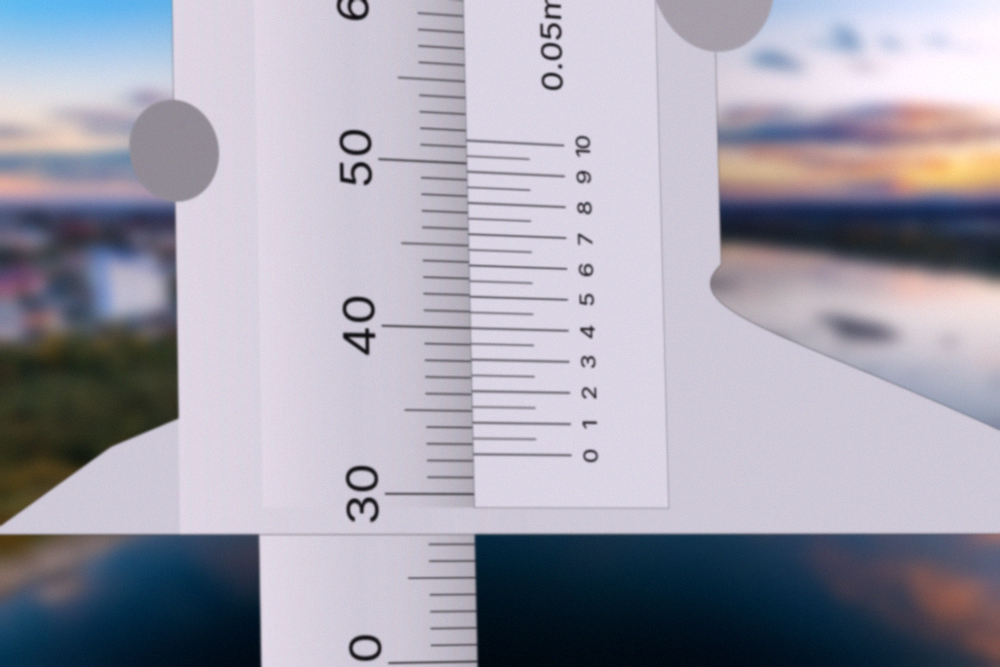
32.4 mm
